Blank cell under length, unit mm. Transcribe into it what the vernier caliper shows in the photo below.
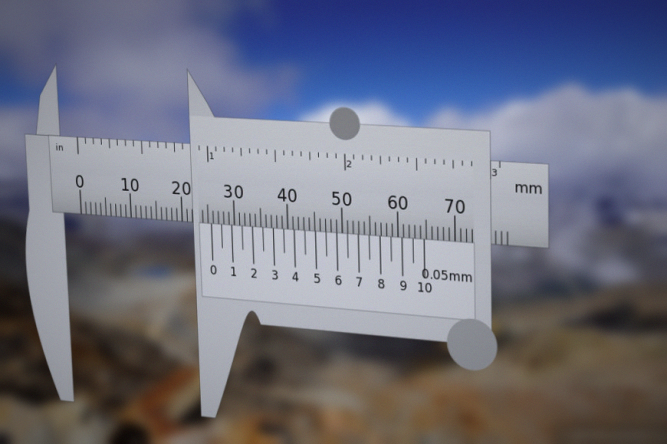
25.6 mm
